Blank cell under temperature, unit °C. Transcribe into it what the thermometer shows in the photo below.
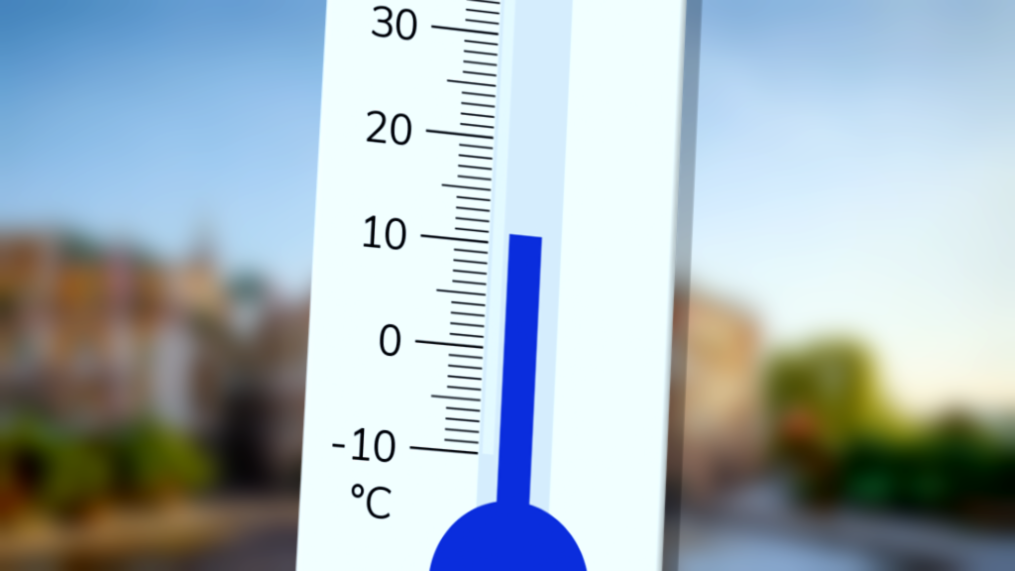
11 °C
